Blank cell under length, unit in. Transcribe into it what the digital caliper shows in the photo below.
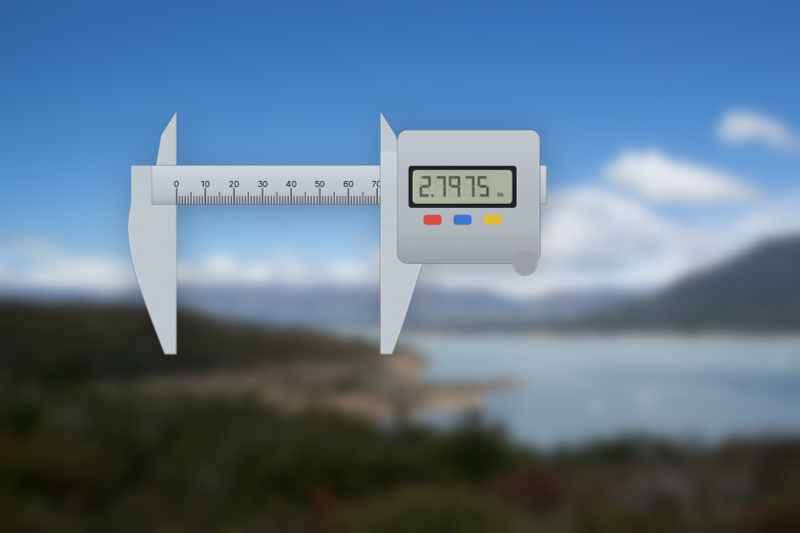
2.7975 in
